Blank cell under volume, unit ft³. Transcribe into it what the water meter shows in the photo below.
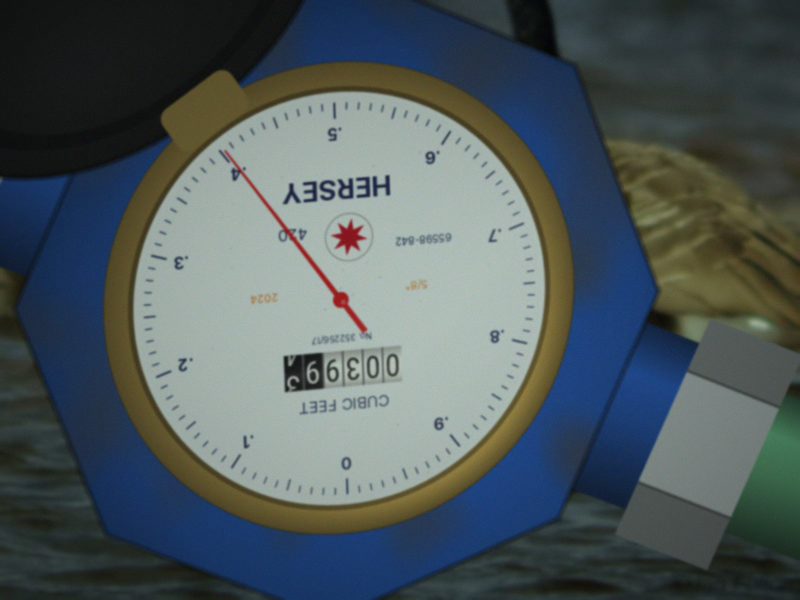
3993.40 ft³
